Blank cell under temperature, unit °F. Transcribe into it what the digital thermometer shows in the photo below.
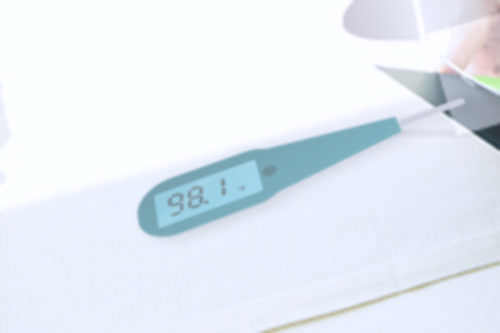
98.1 °F
